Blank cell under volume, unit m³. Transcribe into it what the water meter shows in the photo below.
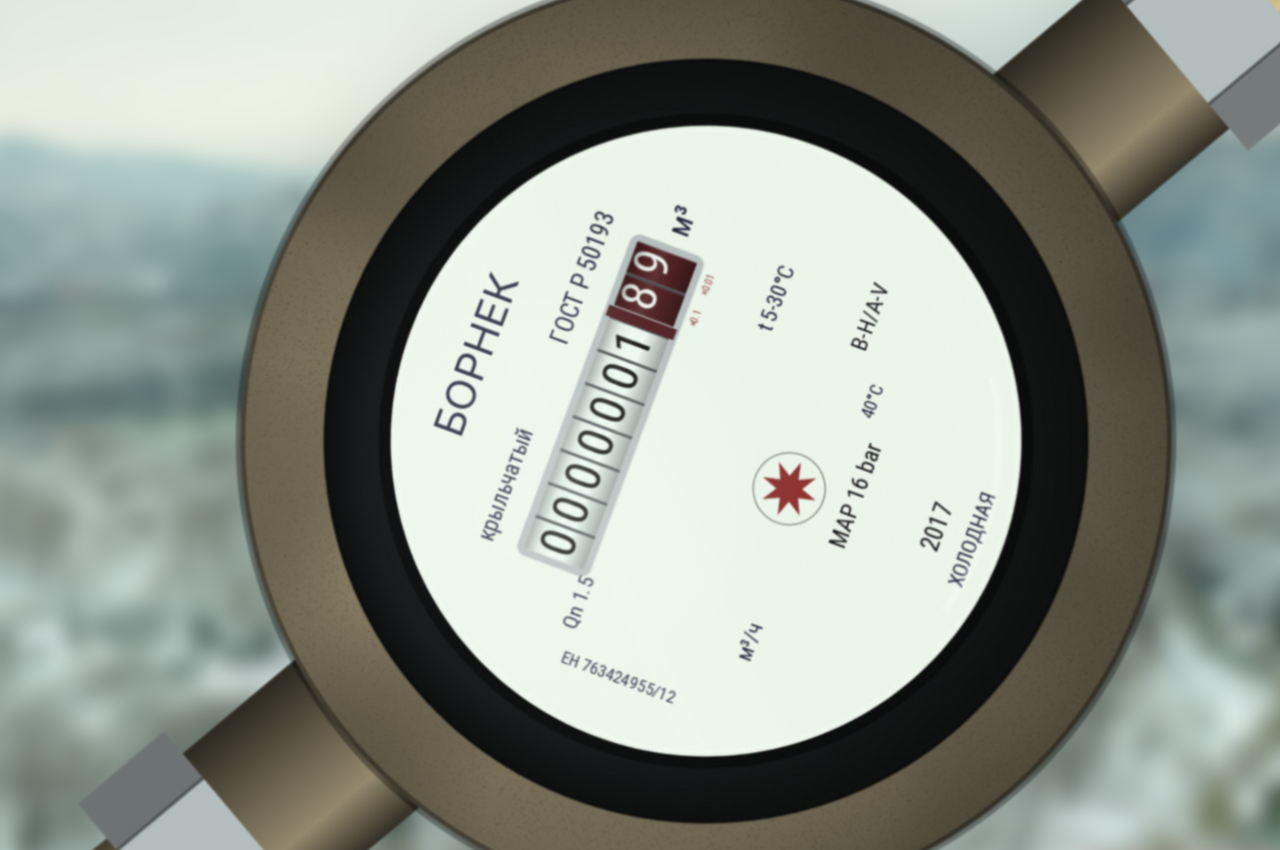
1.89 m³
